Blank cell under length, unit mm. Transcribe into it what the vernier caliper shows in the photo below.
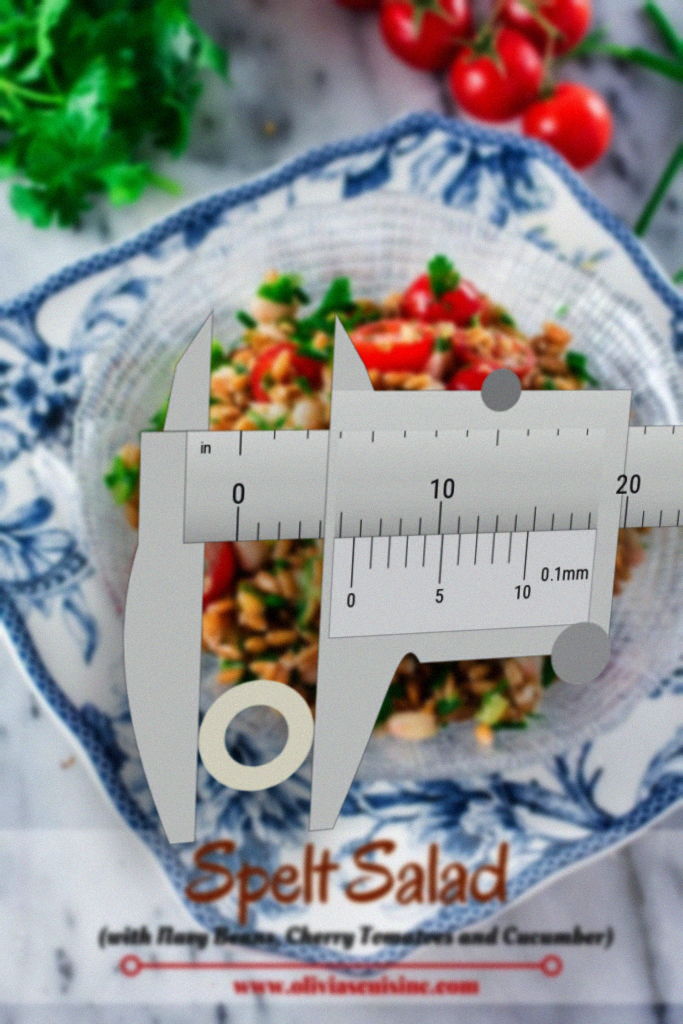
5.7 mm
